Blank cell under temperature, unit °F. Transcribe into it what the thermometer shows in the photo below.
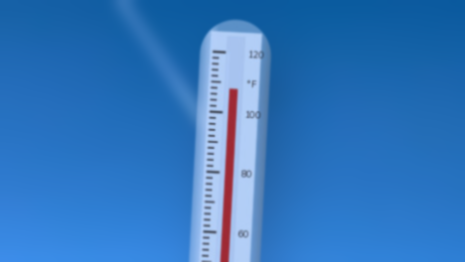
108 °F
